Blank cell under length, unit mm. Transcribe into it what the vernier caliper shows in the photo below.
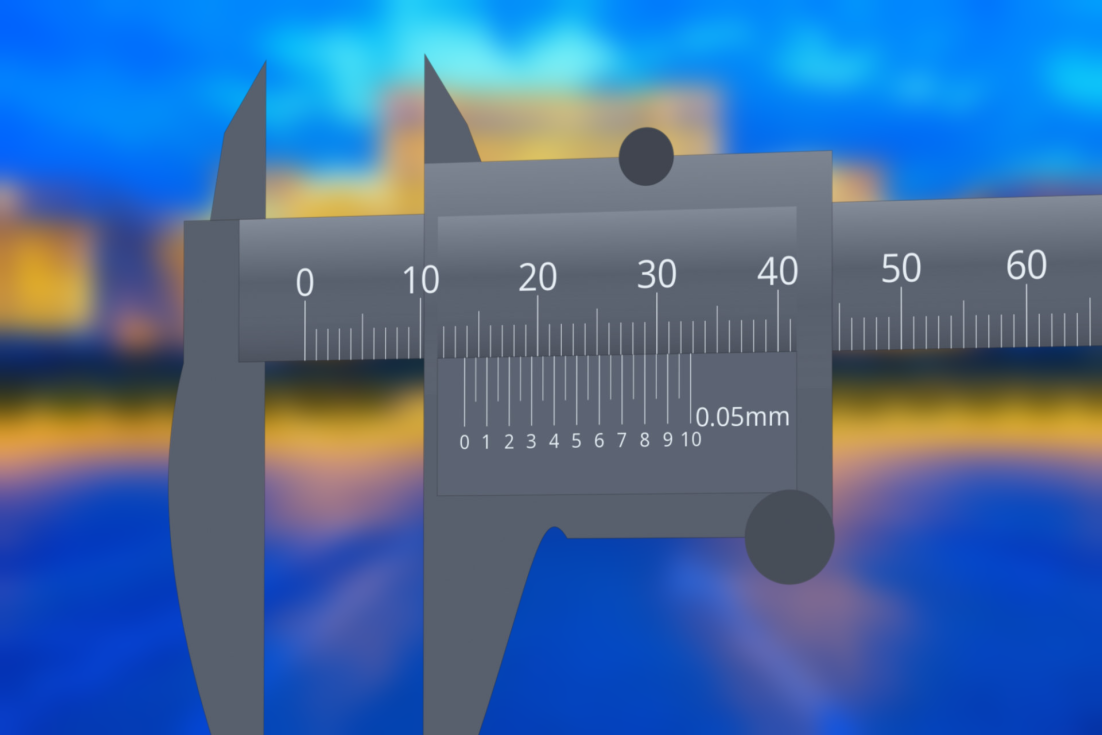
13.8 mm
